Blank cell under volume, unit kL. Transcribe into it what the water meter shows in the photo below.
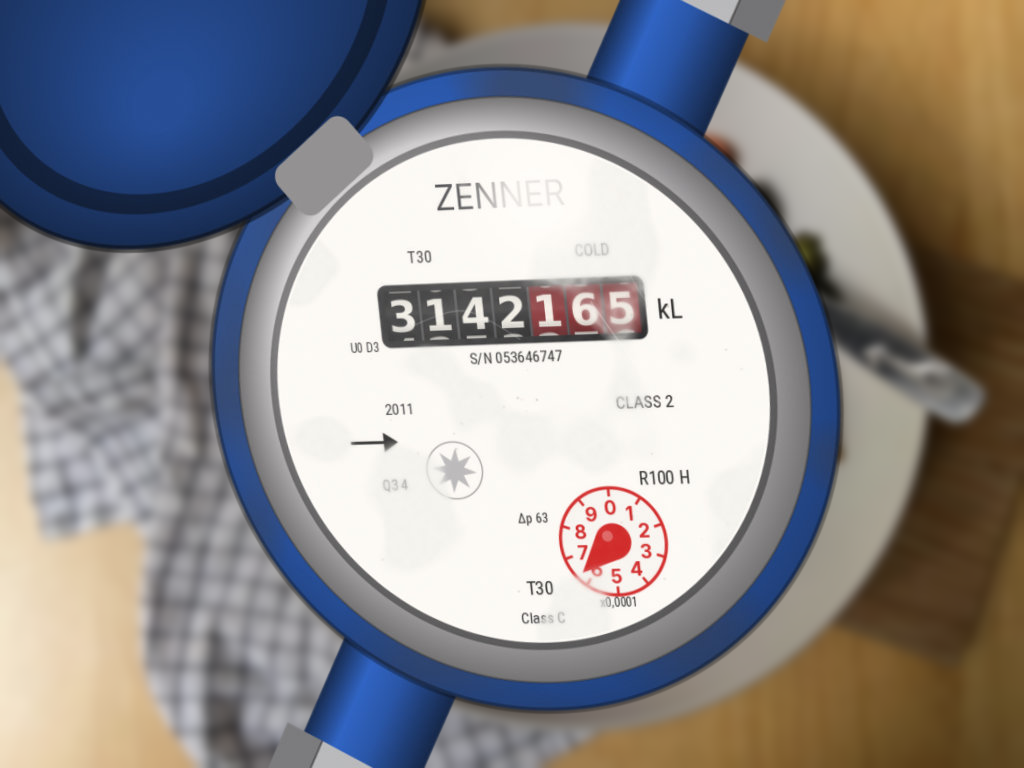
3142.1656 kL
